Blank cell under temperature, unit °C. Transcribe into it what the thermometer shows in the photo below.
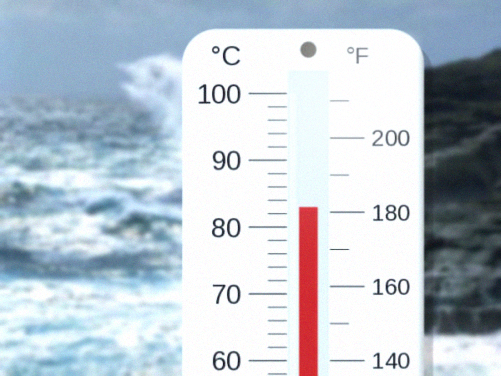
83 °C
